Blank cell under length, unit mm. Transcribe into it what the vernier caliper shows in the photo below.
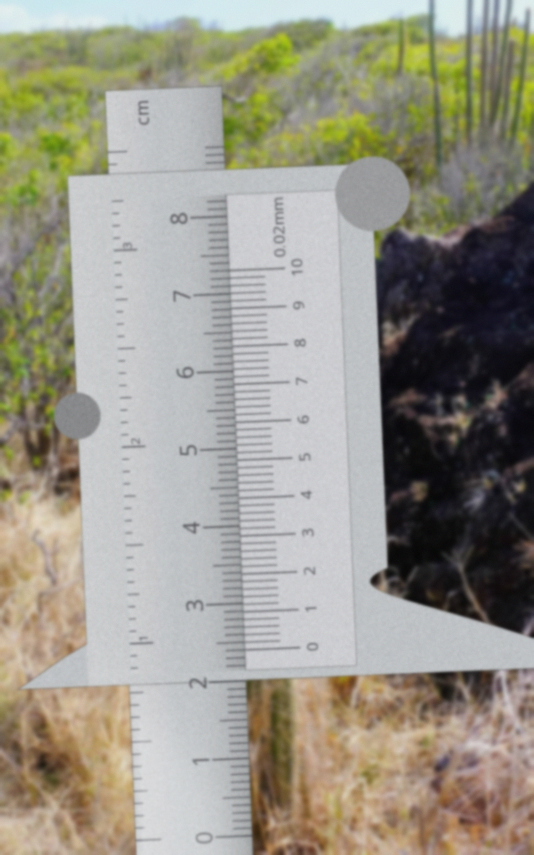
24.0 mm
